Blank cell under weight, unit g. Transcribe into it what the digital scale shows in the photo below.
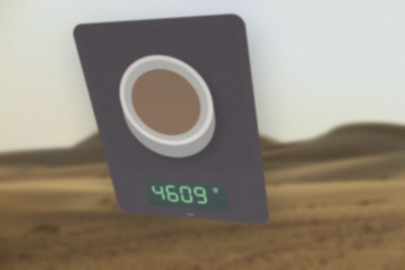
4609 g
